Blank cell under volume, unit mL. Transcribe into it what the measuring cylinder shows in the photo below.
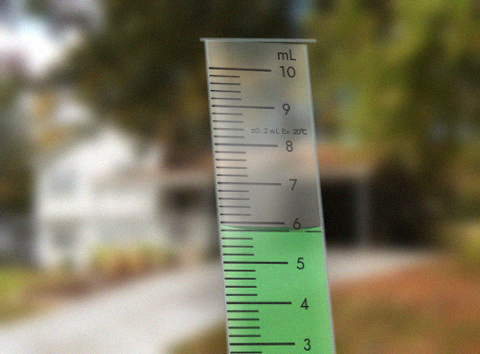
5.8 mL
